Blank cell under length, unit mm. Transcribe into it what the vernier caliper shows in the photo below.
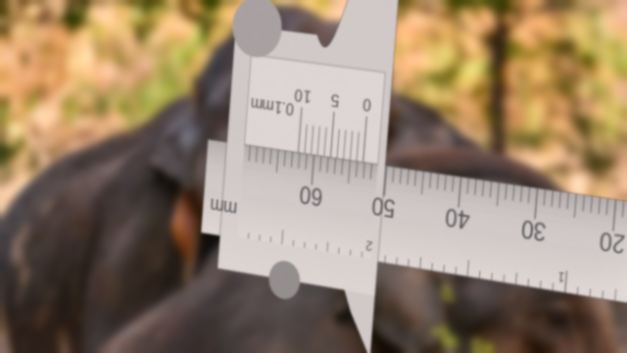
53.2 mm
